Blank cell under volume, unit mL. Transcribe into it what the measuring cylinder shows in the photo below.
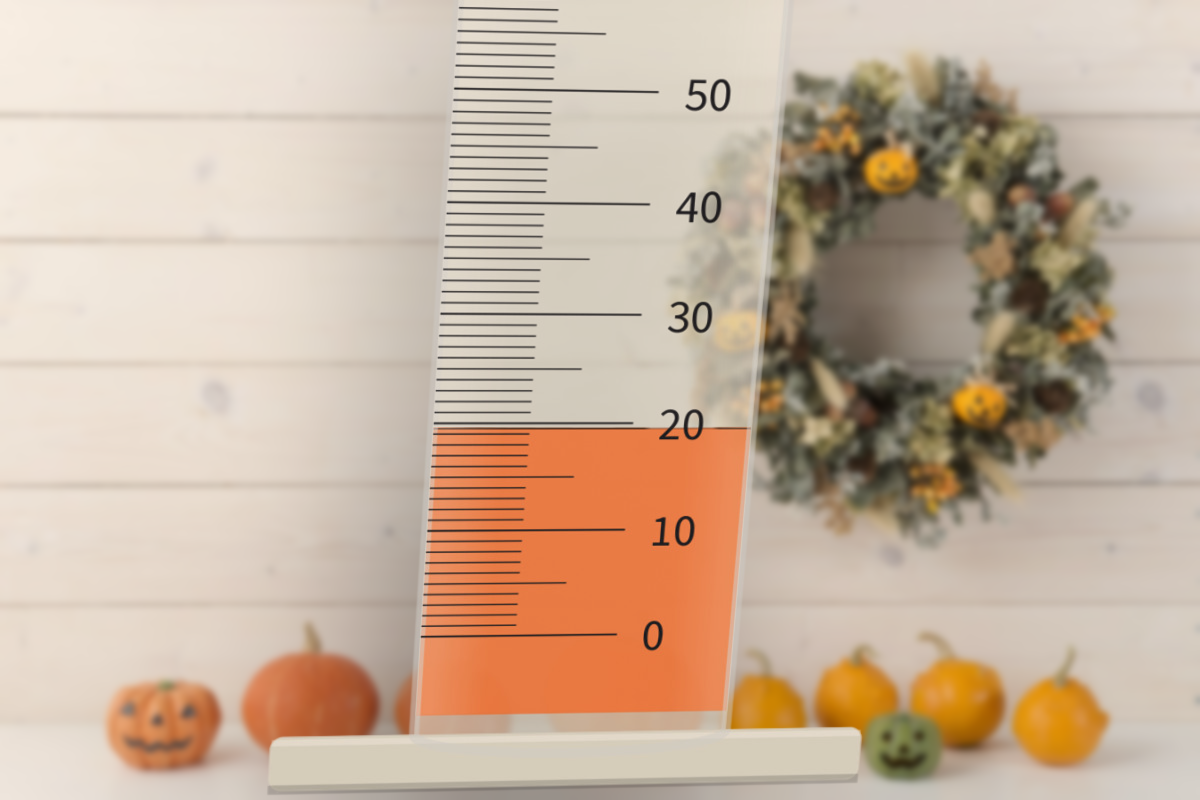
19.5 mL
